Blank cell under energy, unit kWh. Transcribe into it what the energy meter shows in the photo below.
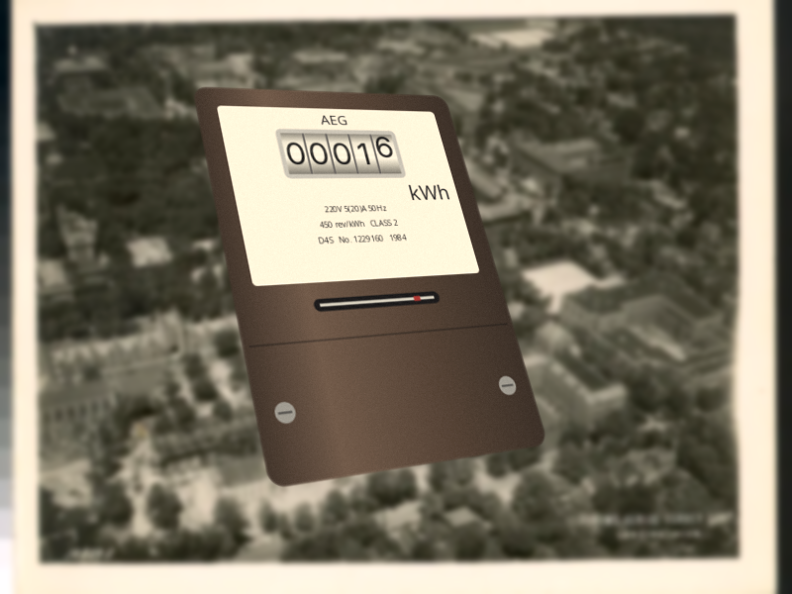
16 kWh
